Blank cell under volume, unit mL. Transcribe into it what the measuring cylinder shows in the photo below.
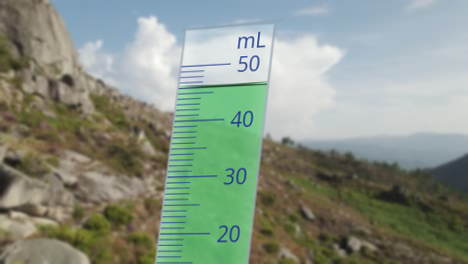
46 mL
